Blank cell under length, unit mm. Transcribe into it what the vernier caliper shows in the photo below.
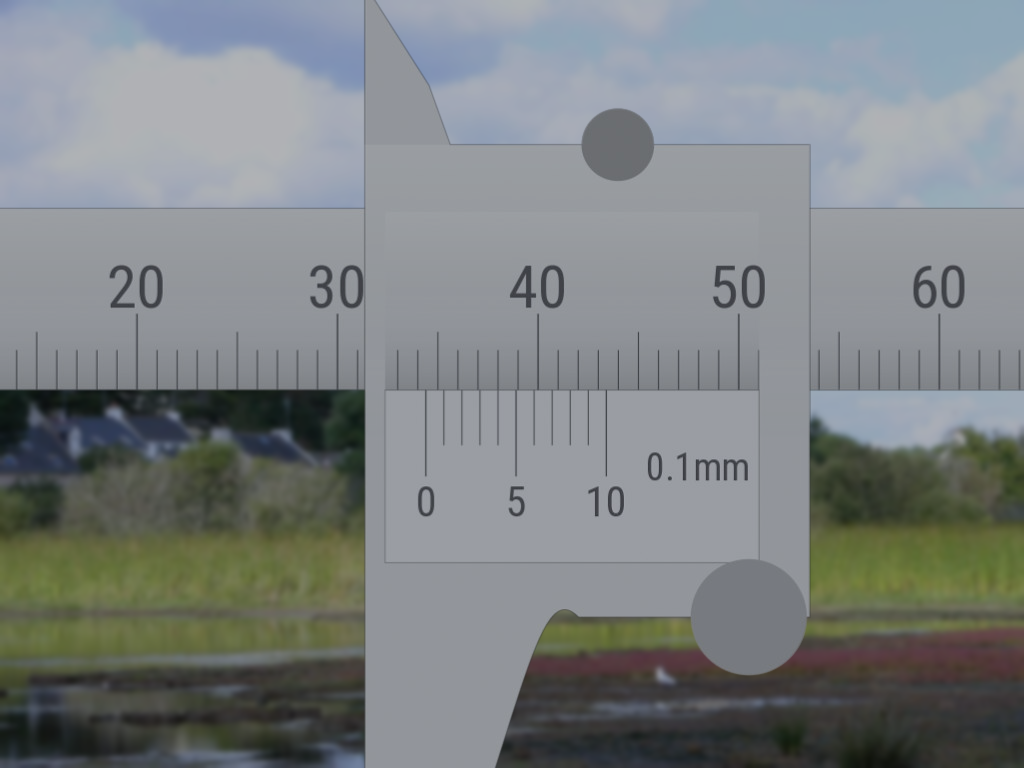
34.4 mm
